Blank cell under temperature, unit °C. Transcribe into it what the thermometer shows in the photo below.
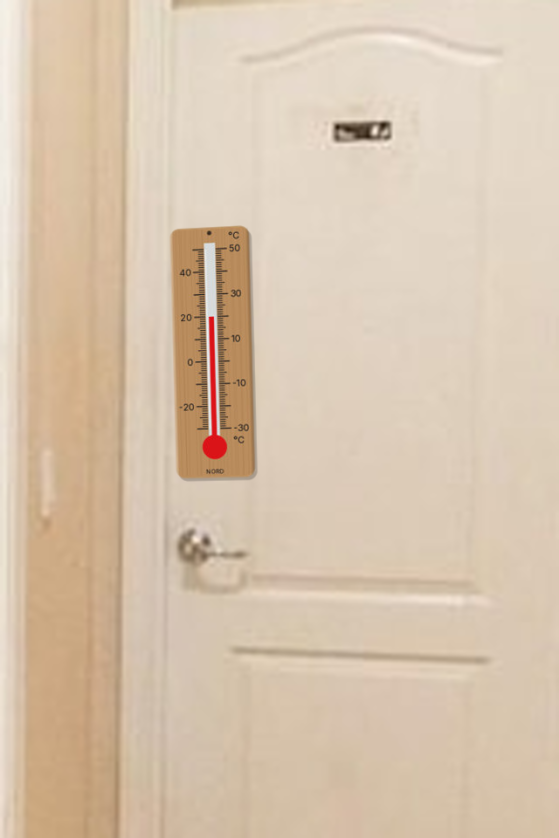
20 °C
